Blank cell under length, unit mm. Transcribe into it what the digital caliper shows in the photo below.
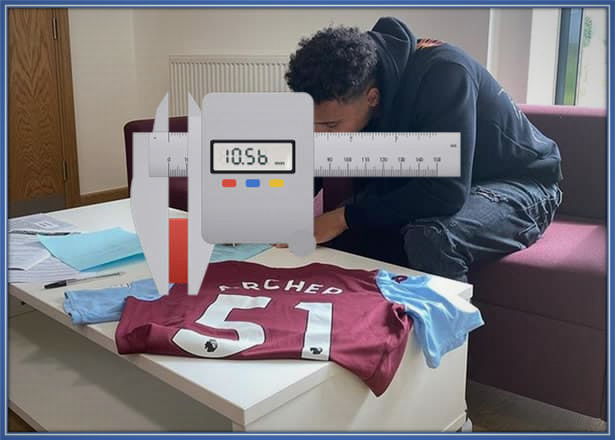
10.56 mm
